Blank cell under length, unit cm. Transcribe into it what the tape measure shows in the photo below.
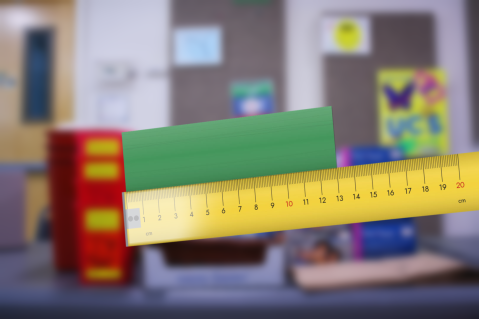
13 cm
